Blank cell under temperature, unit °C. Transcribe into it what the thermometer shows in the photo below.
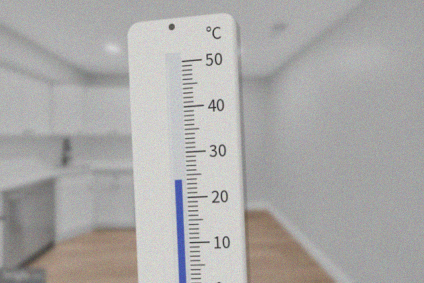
24 °C
